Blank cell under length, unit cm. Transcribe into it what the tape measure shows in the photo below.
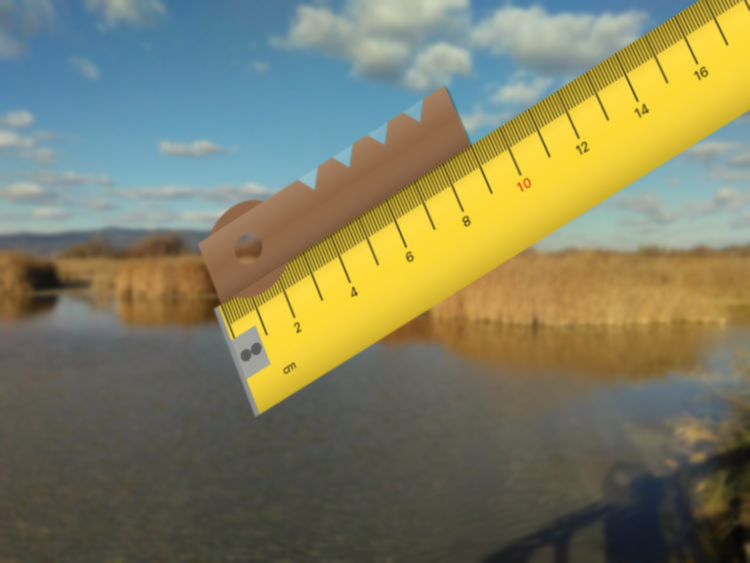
9 cm
